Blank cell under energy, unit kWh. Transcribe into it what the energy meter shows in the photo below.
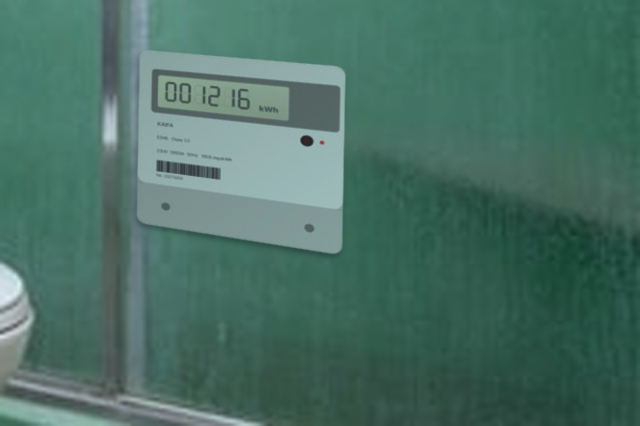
1216 kWh
